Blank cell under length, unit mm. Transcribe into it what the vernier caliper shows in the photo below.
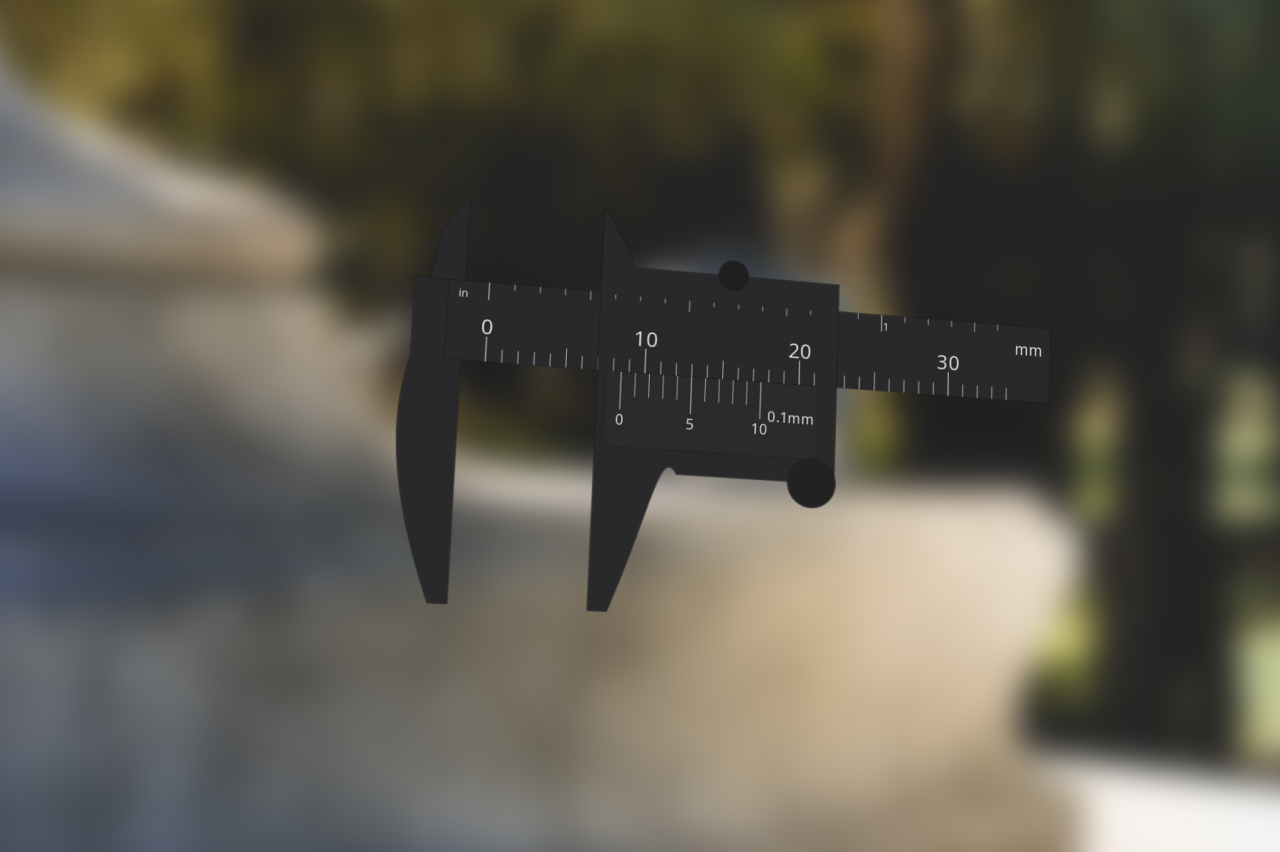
8.5 mm
